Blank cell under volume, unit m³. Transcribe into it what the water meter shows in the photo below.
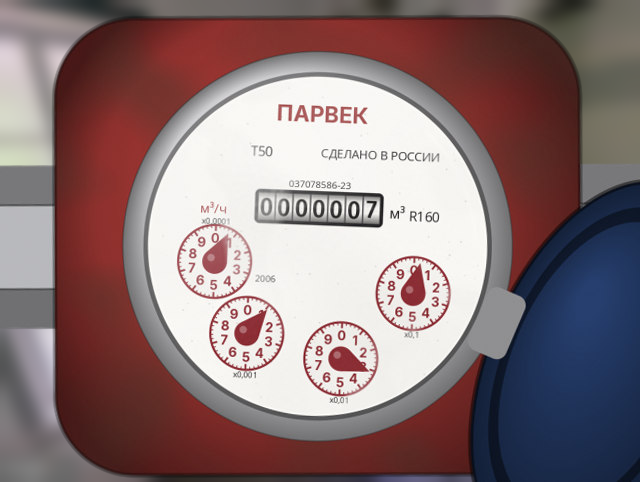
7.0310 m³
